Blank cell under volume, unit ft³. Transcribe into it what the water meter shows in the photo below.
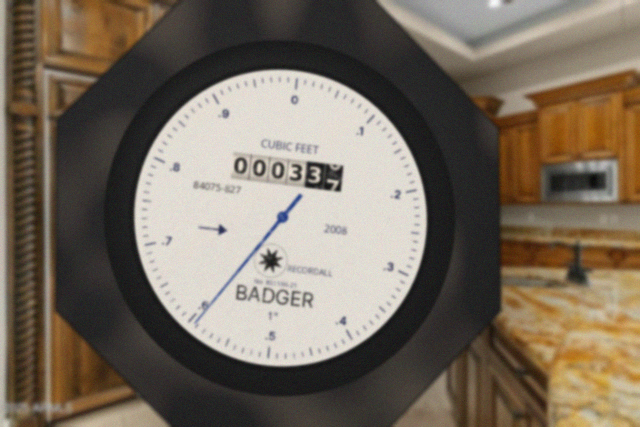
336.59 ft³
